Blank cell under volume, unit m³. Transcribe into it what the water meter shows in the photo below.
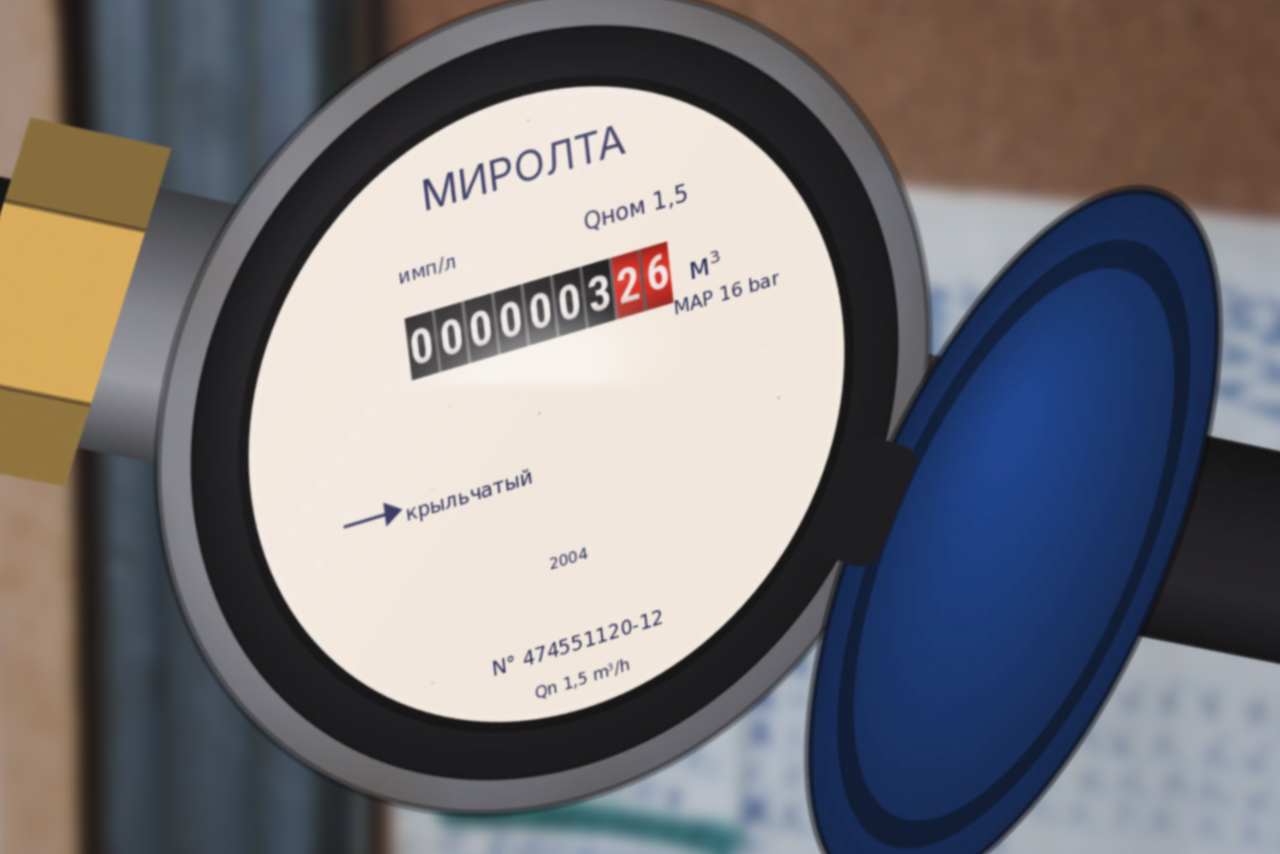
3.26 m³
